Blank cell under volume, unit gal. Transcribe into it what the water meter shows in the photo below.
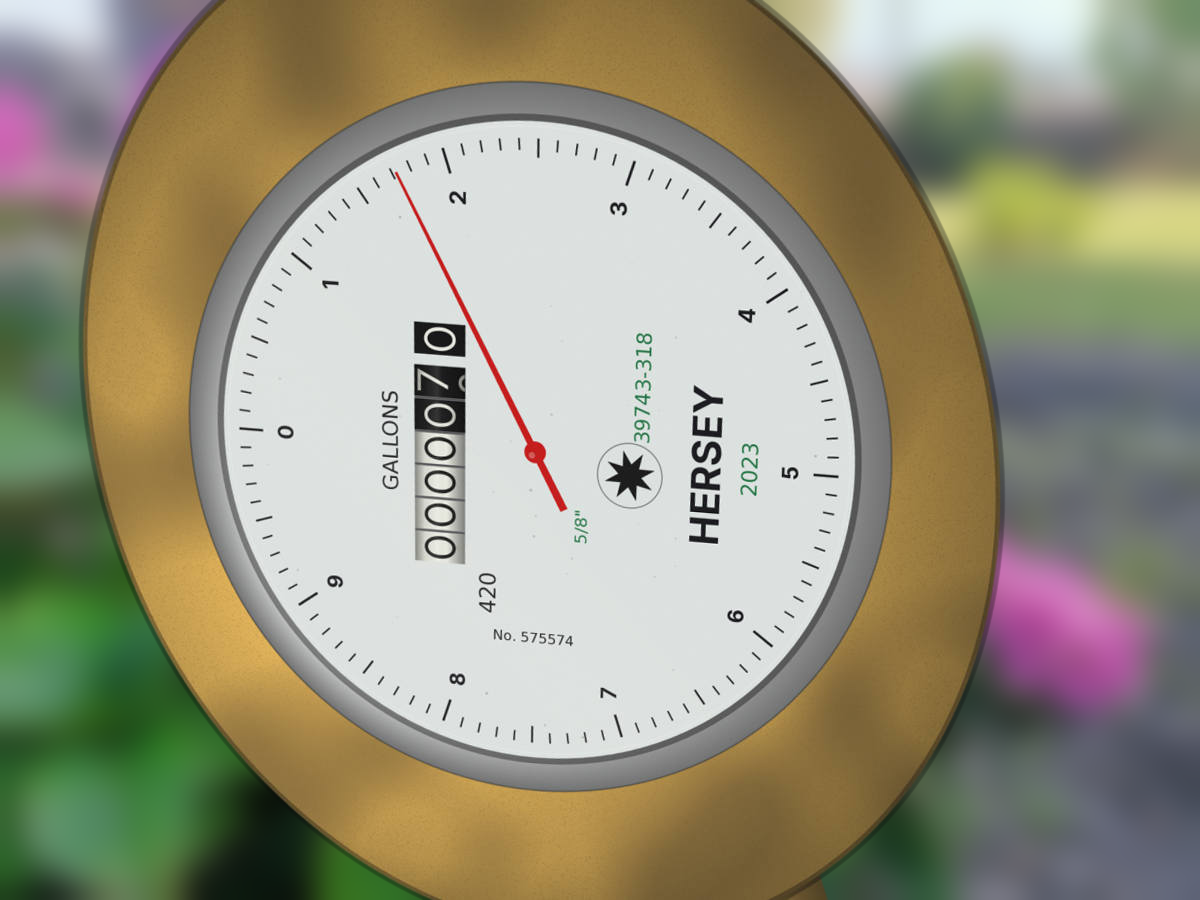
71.7 gal
